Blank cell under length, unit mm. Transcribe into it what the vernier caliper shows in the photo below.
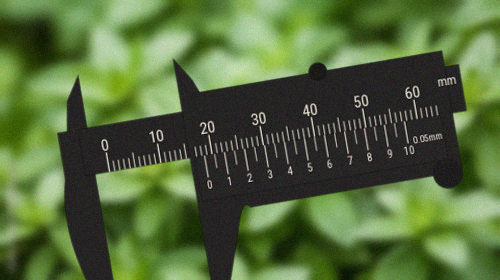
18.5 mm
